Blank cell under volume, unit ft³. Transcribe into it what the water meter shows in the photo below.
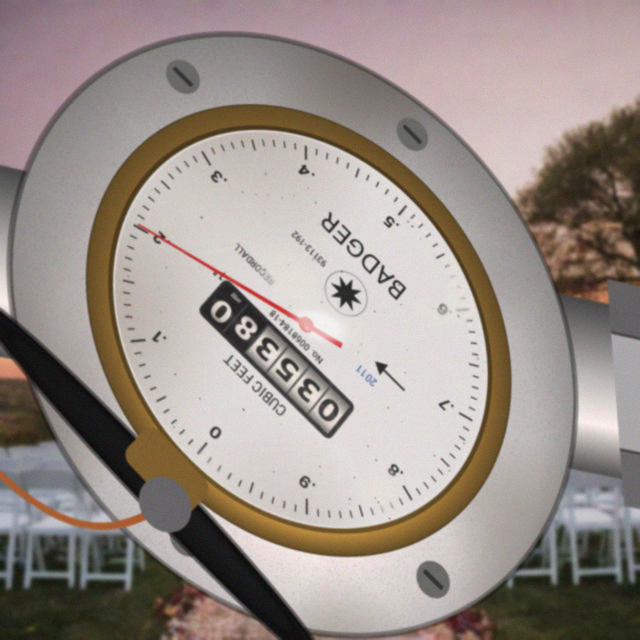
35380.20 ft³
